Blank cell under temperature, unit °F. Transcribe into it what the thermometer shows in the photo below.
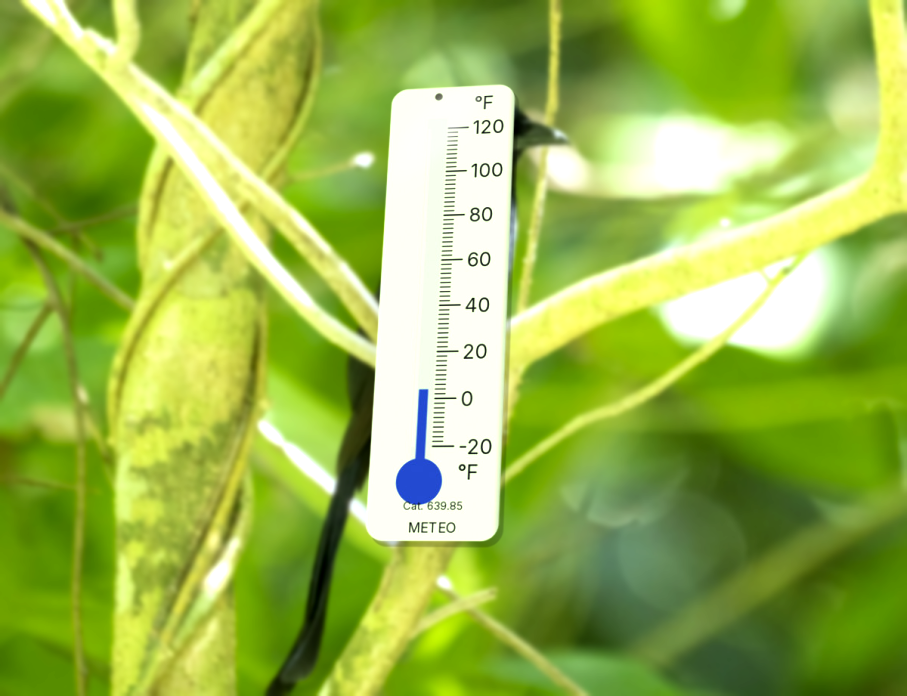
4 °F
